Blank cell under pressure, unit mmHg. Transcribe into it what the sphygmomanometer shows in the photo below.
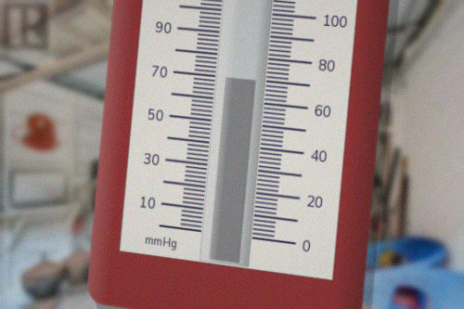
70 mmHg
